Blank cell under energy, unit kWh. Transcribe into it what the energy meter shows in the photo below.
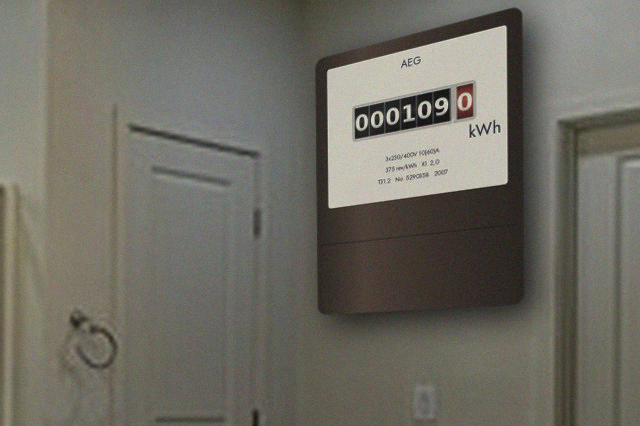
109.0 kWh
